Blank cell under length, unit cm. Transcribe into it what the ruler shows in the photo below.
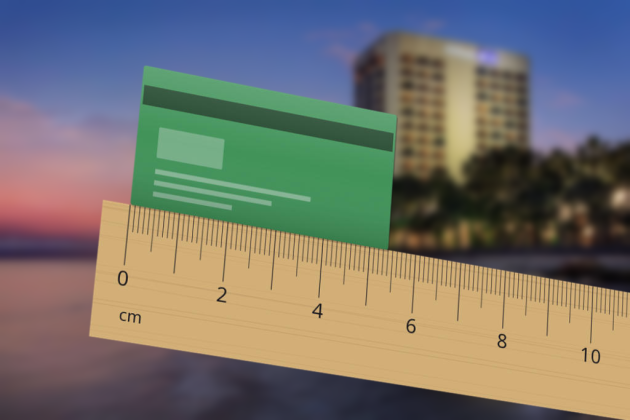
5.4 cm
